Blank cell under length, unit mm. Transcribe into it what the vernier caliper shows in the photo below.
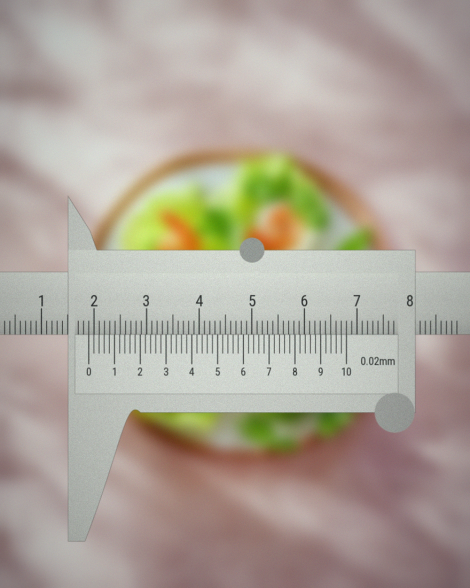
19.0 mm
